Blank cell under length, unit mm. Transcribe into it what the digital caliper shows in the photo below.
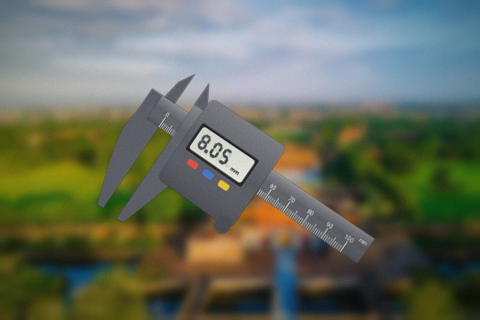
8.05 mm
